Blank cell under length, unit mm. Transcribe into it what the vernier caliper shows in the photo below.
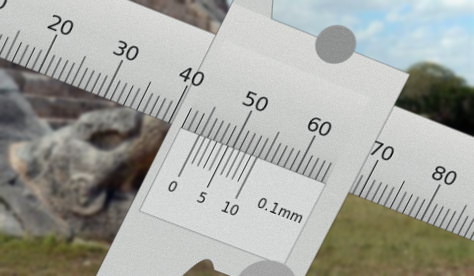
44.8 mm
